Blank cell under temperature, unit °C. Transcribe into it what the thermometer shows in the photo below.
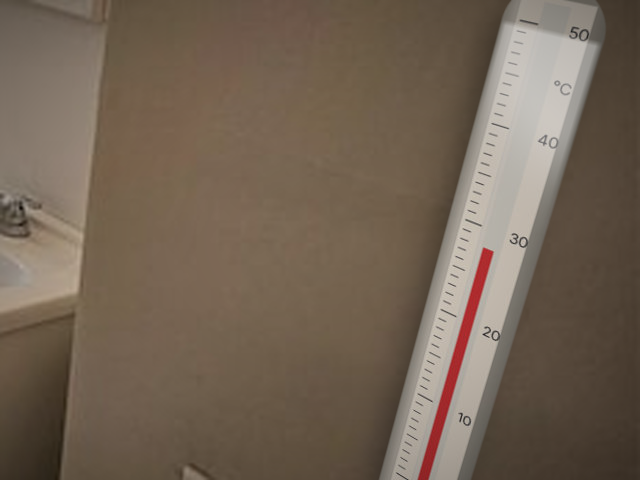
28 °C
